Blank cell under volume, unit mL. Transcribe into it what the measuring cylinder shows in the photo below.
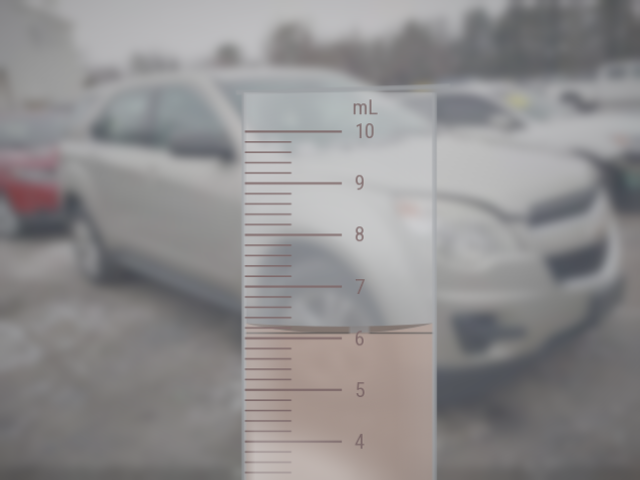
6.1 mL
